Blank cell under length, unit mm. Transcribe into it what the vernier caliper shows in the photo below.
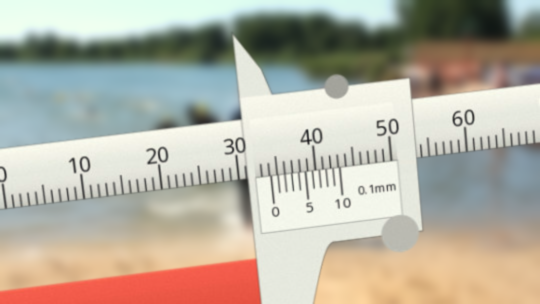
34.2 mm
